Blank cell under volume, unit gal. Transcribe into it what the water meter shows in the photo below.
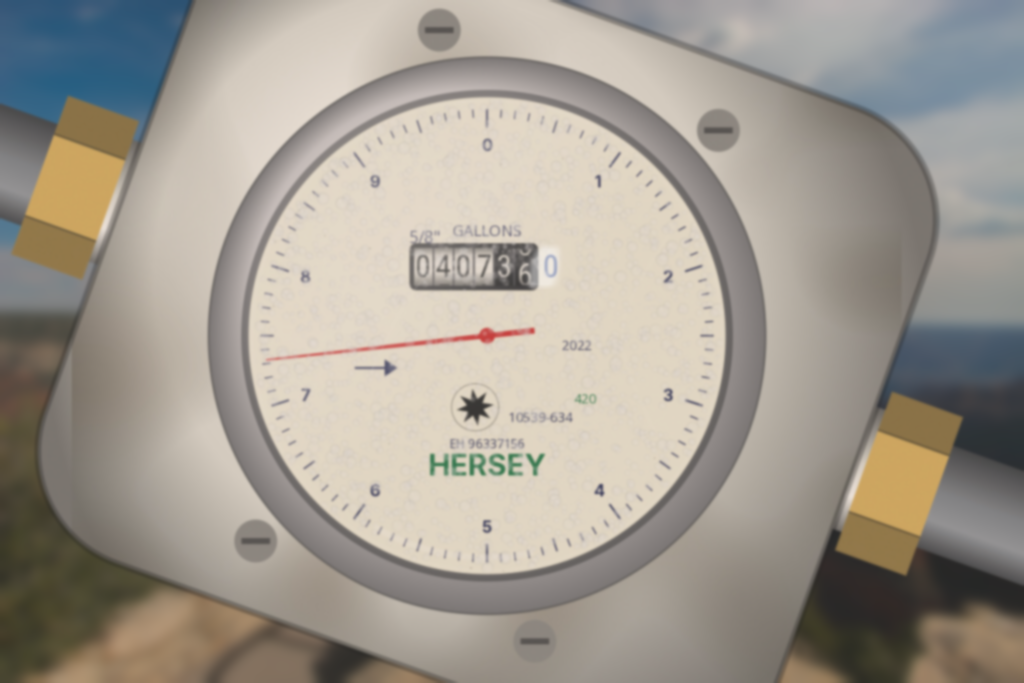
407357.3 gal
